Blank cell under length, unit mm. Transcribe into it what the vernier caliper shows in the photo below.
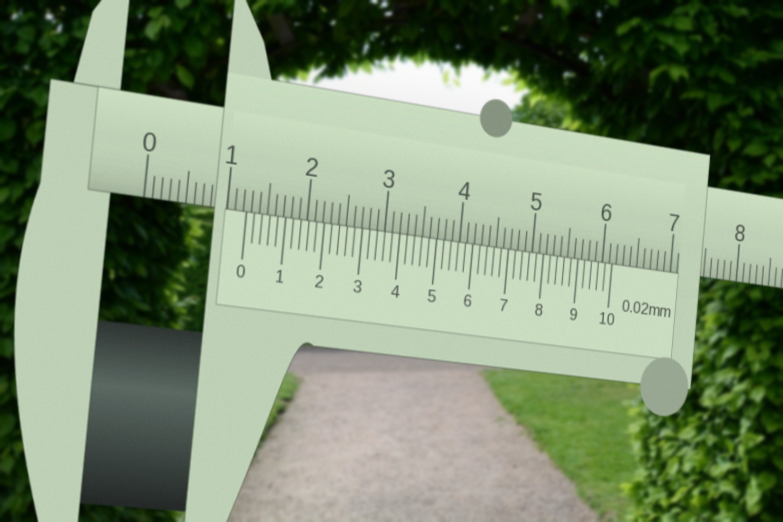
12.4 mm
